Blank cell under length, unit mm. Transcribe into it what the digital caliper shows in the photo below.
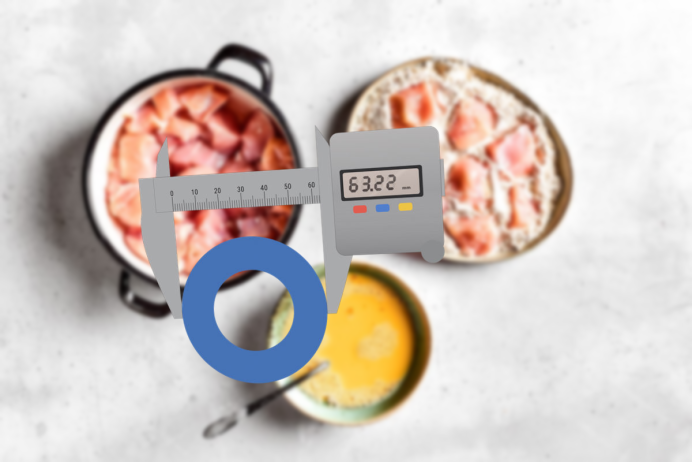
63.22 mm
